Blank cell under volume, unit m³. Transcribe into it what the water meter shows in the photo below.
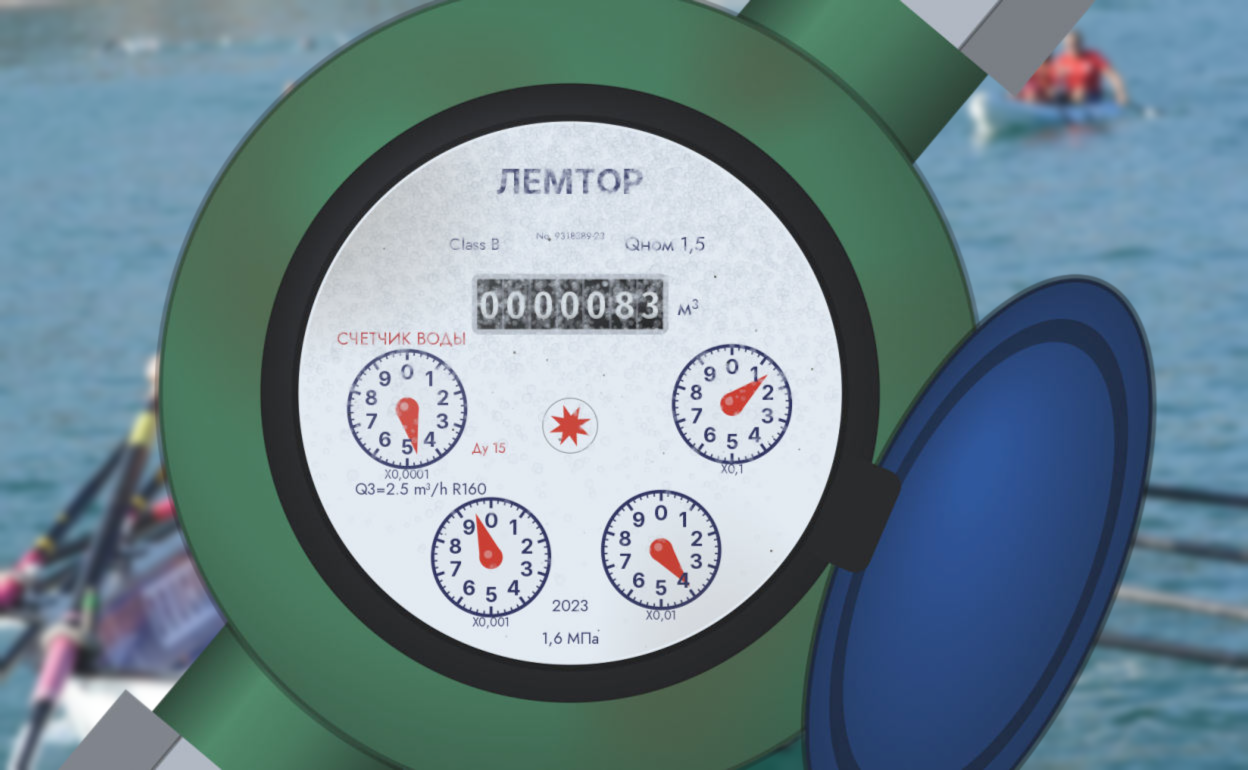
83.1394 m³
